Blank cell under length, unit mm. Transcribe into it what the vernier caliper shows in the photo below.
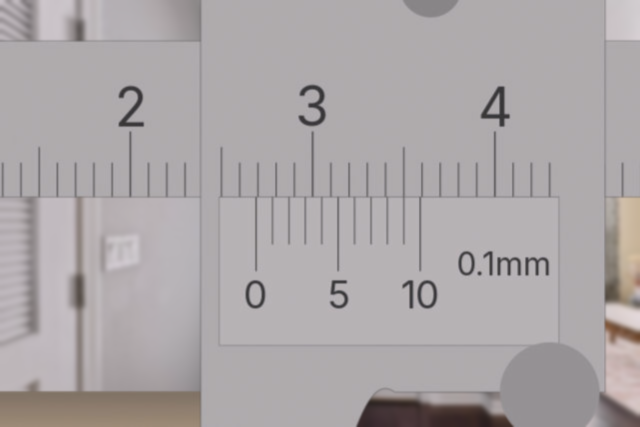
26.9 mm
